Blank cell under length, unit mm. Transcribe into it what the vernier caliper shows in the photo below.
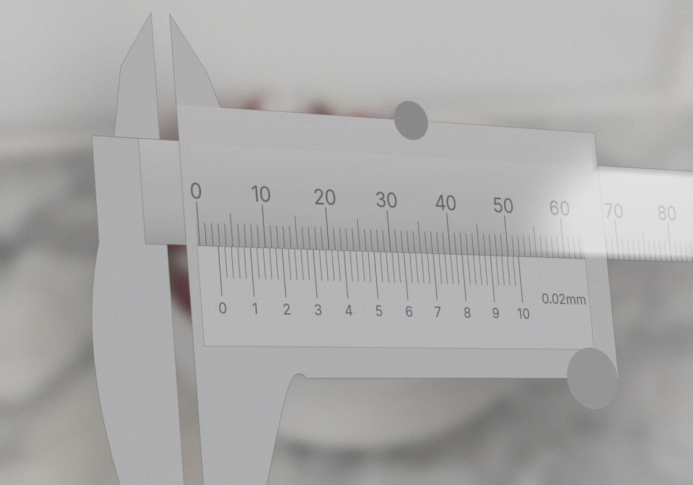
2.8 mm
